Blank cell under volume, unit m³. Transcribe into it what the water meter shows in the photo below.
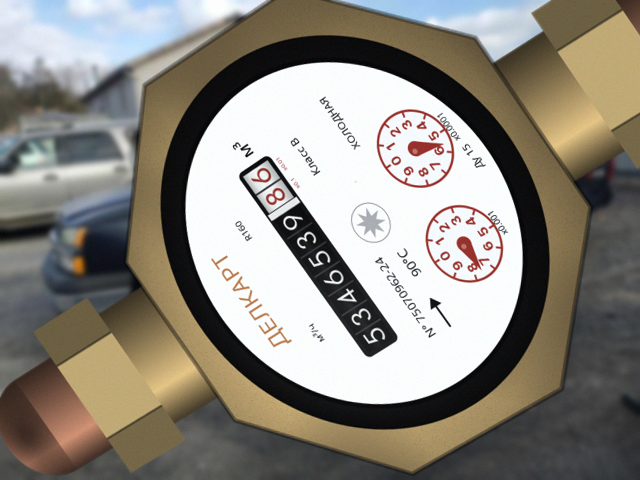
5346539.8675 m³
